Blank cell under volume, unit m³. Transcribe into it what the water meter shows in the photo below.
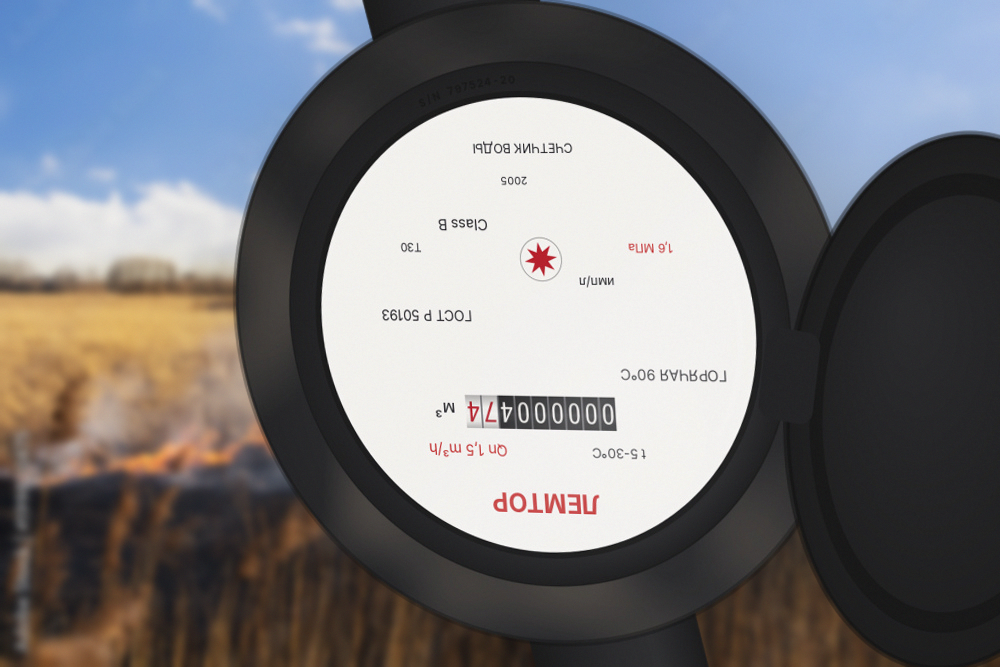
4.74 m³
